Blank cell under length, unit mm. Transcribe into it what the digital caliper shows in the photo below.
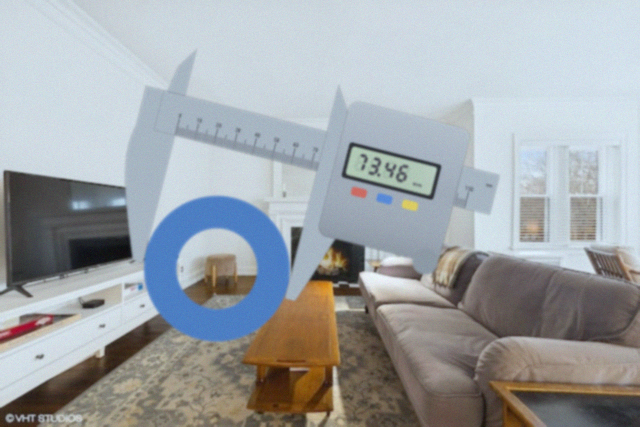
73.46 mm
